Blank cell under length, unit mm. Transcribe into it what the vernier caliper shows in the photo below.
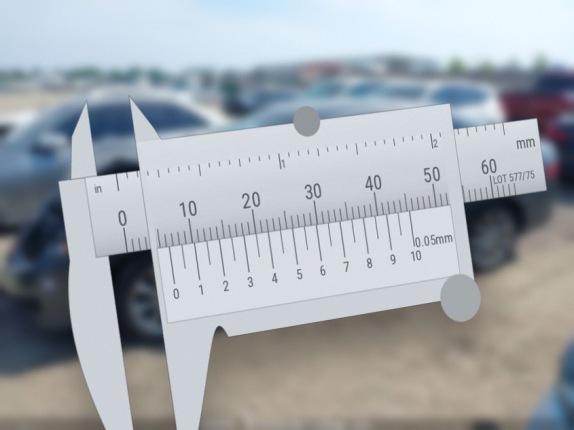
6.4 mm
